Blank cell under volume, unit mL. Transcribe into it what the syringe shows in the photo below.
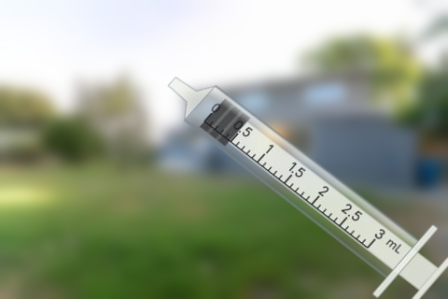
0 mL
